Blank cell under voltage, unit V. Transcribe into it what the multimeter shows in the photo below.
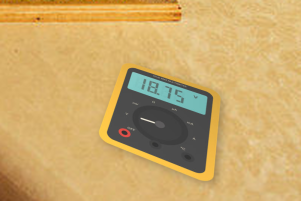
18.75 V
